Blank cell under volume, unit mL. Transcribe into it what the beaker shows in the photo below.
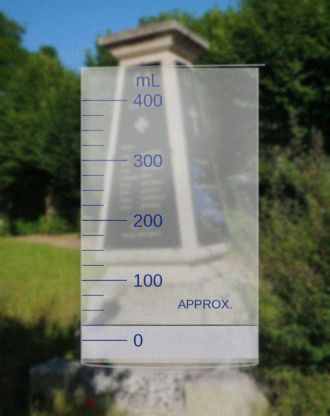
25 mL
